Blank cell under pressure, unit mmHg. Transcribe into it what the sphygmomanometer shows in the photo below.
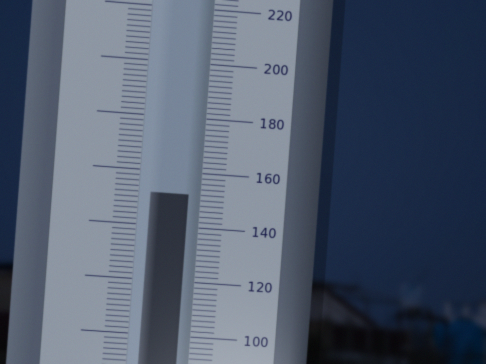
152 mmHg
